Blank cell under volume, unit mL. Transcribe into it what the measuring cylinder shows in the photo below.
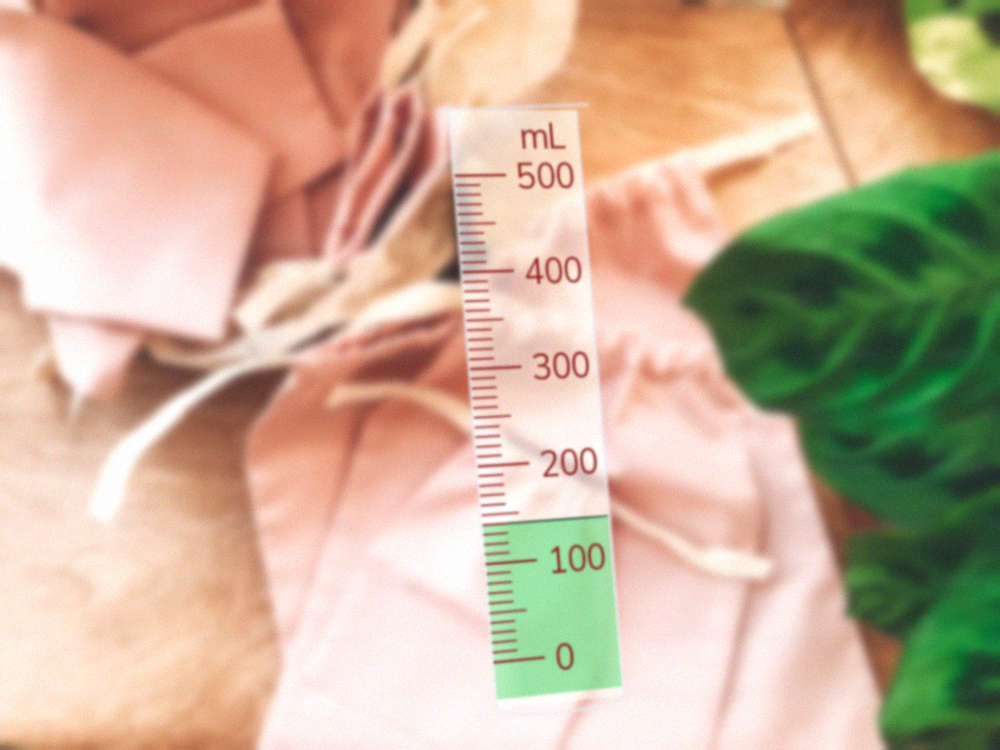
140 mL
